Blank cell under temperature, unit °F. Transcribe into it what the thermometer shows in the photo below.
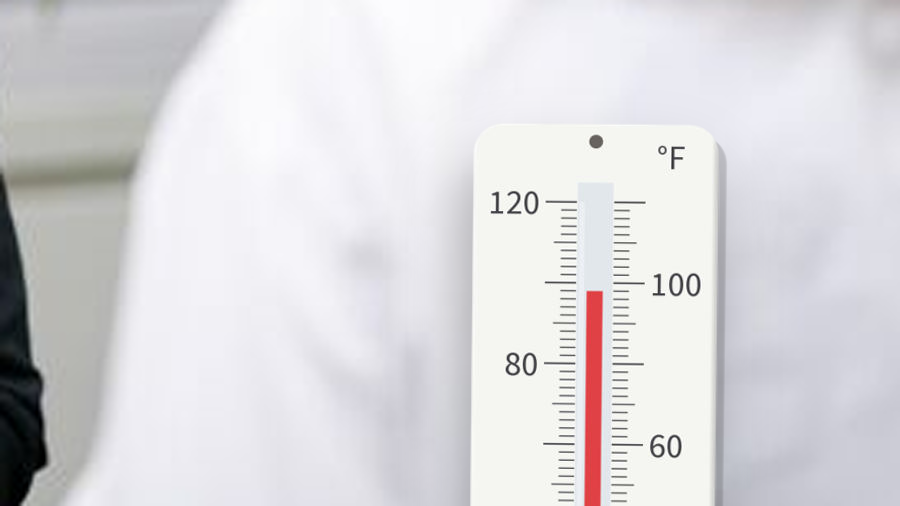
98 °F
